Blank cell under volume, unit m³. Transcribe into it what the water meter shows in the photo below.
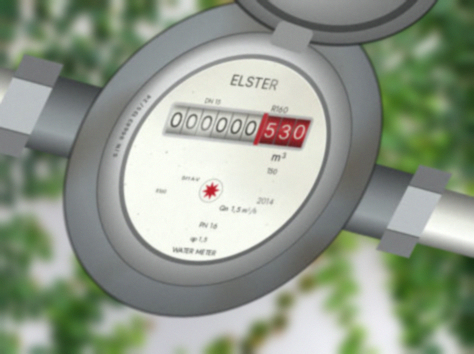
0.530 m³
